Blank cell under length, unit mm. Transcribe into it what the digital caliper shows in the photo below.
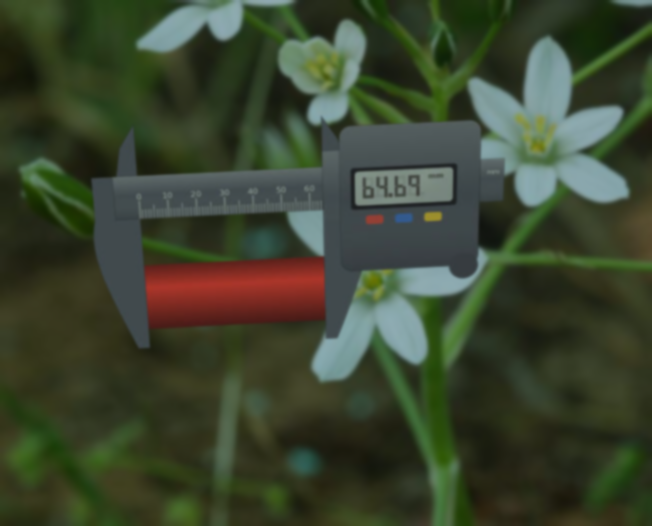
64.69 mm
